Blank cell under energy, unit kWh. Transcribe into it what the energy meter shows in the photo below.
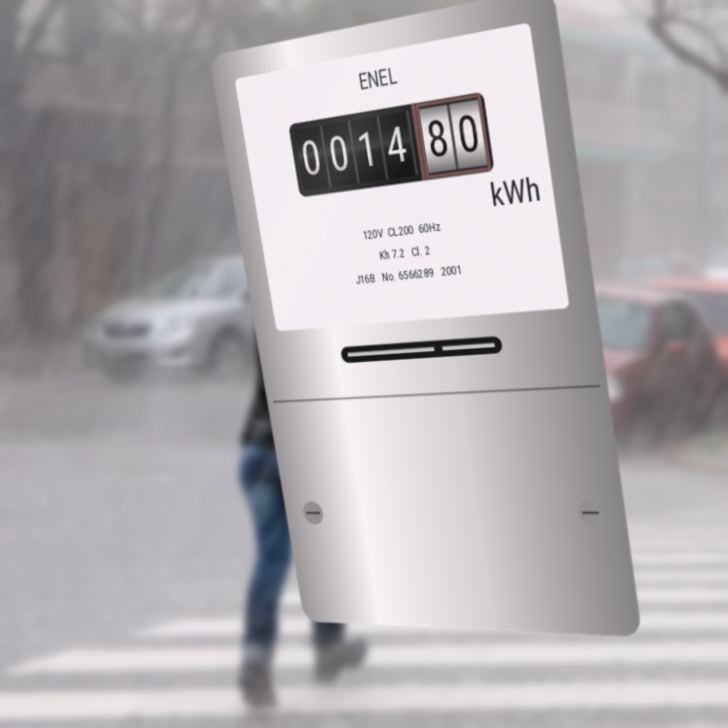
14.80 kWh
